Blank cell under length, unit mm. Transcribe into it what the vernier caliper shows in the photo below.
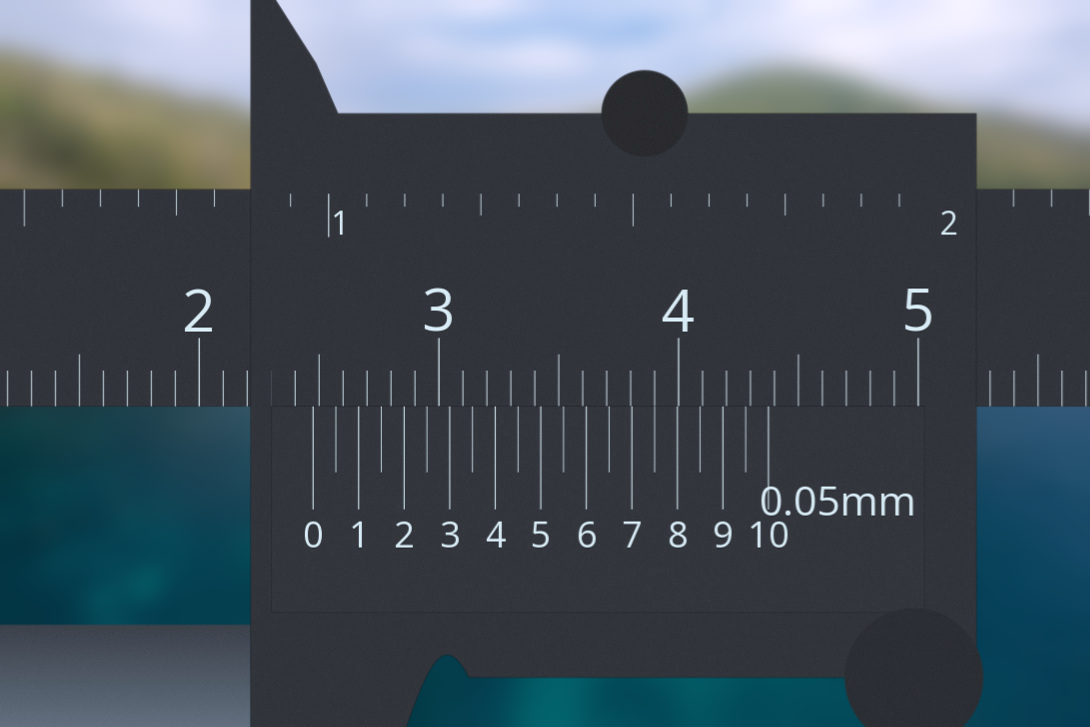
24.75 mm
